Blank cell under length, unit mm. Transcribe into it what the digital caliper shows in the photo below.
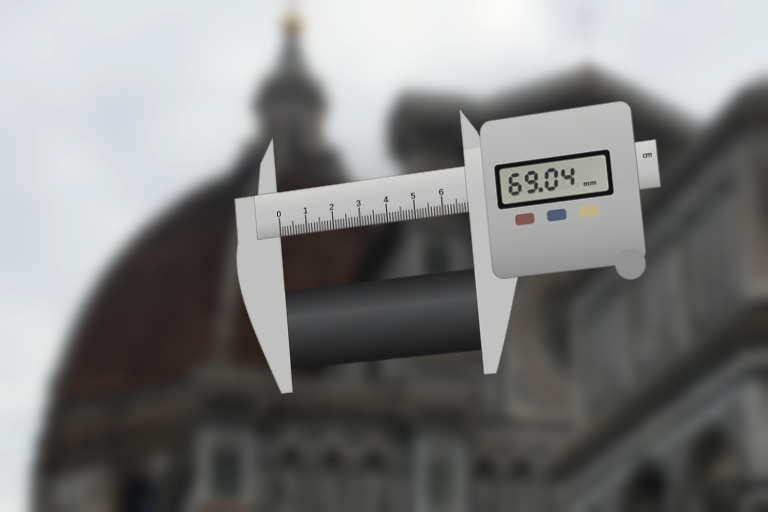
69.04 mm
